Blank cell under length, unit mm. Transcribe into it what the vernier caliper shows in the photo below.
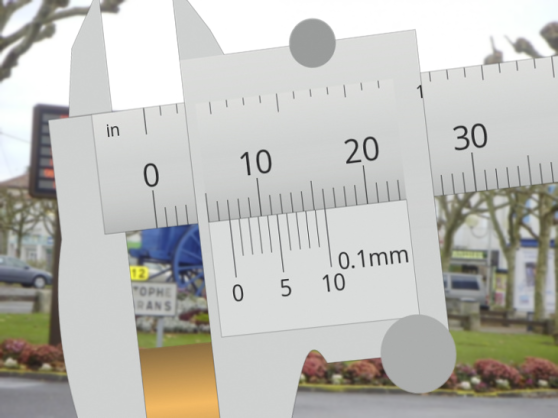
7.0 mm
